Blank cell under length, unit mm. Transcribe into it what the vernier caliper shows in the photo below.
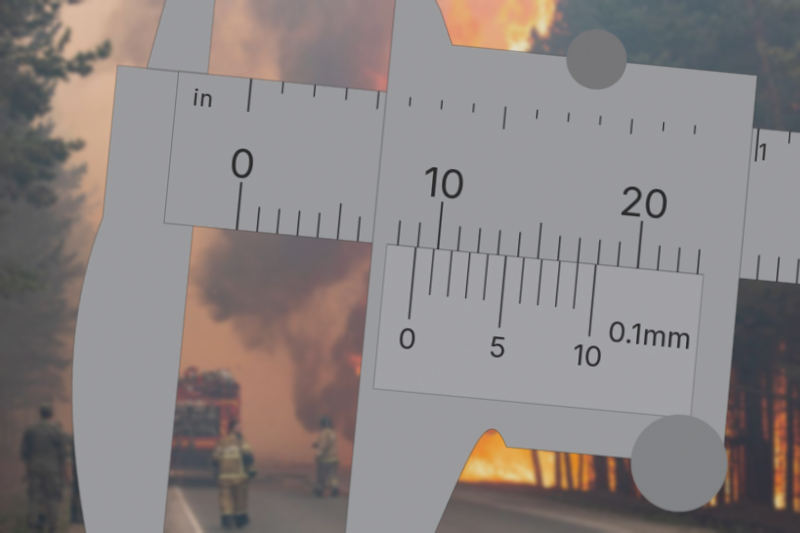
8.9 mm
